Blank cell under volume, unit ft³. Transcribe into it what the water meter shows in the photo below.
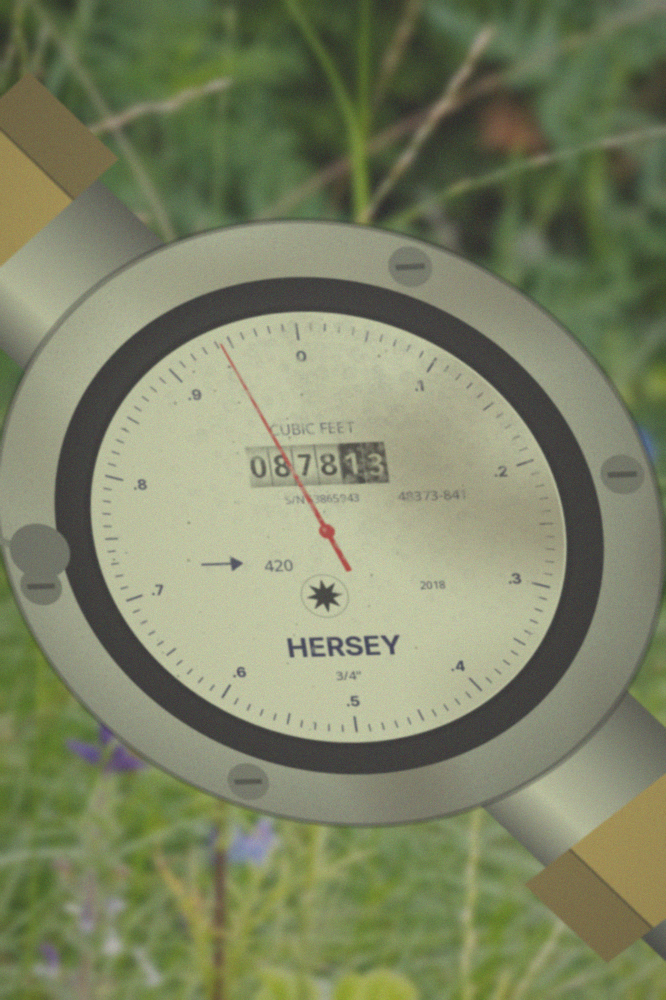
87812.94 ft³
